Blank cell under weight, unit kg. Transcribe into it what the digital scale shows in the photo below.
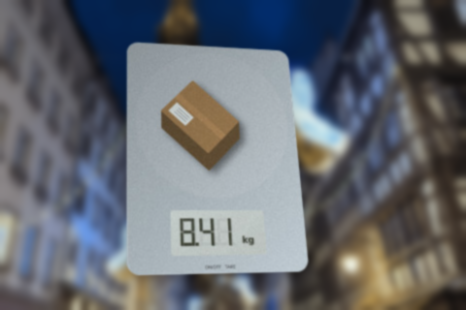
8.41 kg
